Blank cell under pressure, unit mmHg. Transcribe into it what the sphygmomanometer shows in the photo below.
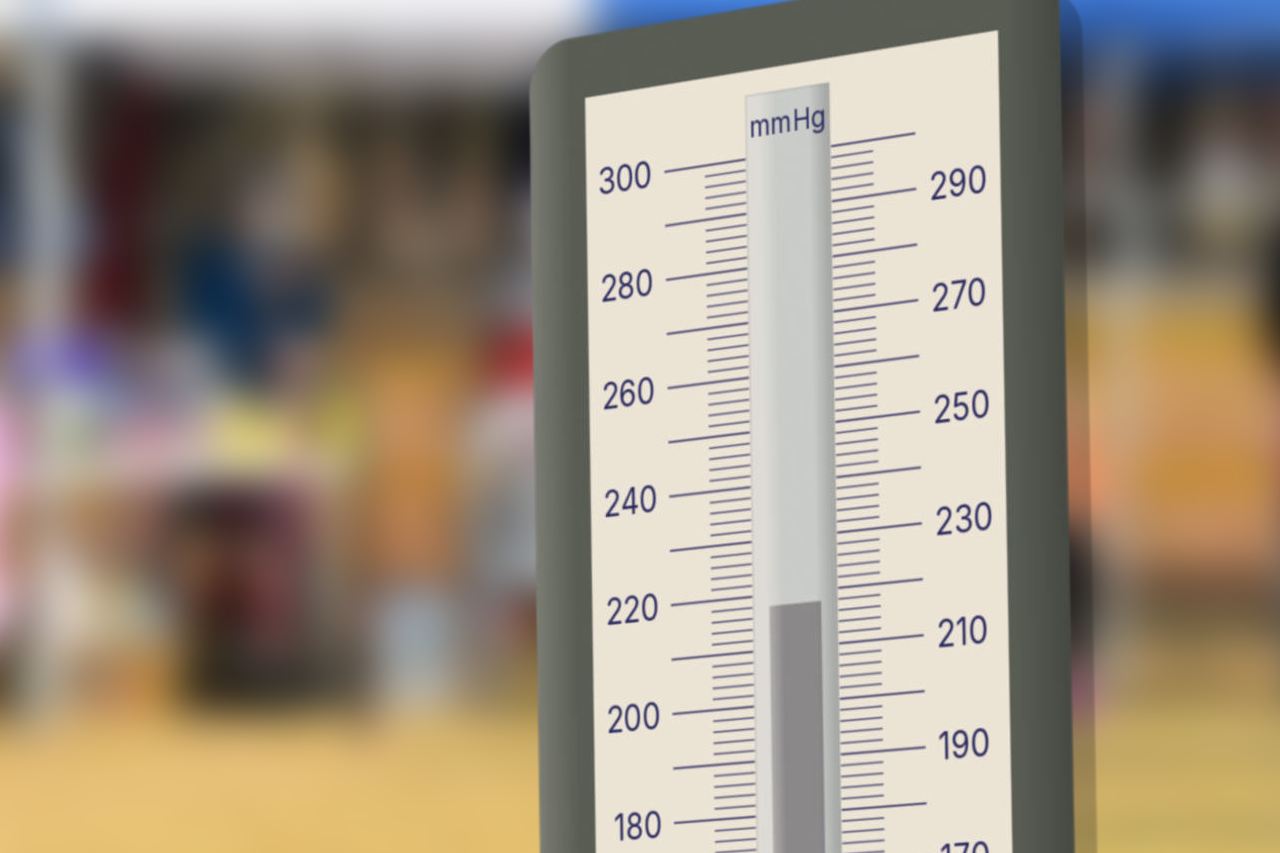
218 mmHg
